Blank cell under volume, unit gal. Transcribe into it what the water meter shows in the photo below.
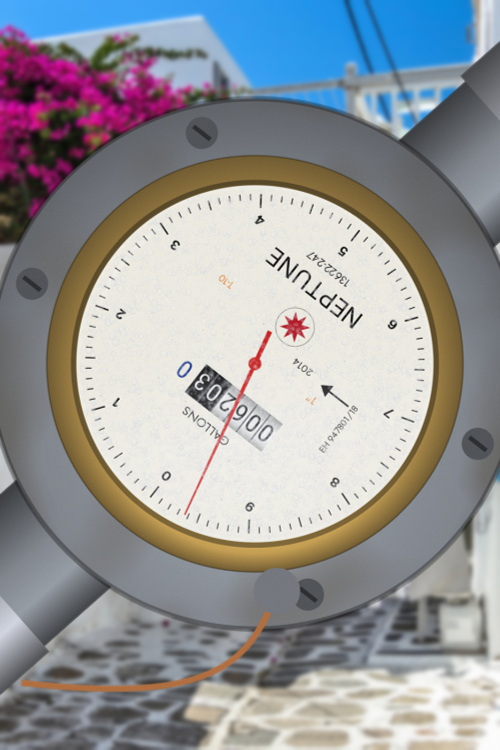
62029.6 gal
